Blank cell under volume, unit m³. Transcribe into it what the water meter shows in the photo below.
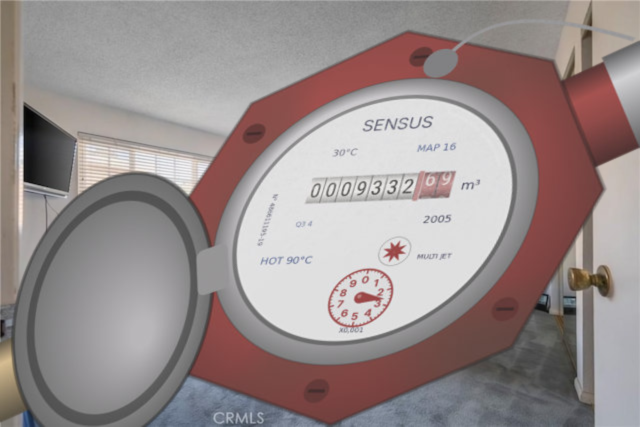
9332.692 m³
